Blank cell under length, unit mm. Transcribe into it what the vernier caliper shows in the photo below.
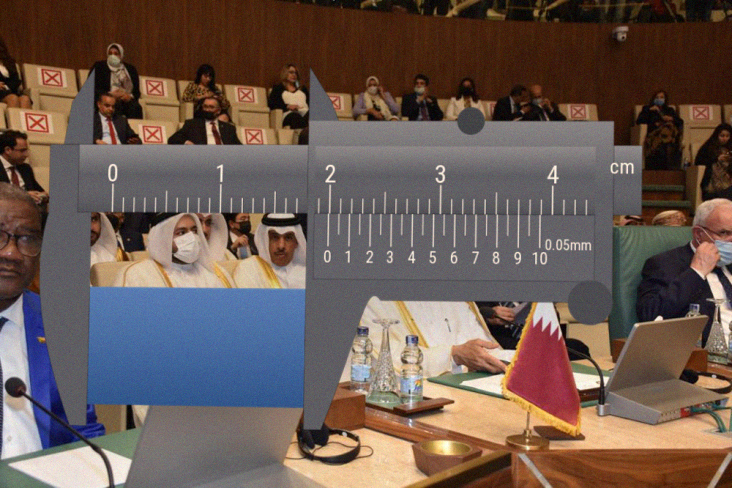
19.9 mm
